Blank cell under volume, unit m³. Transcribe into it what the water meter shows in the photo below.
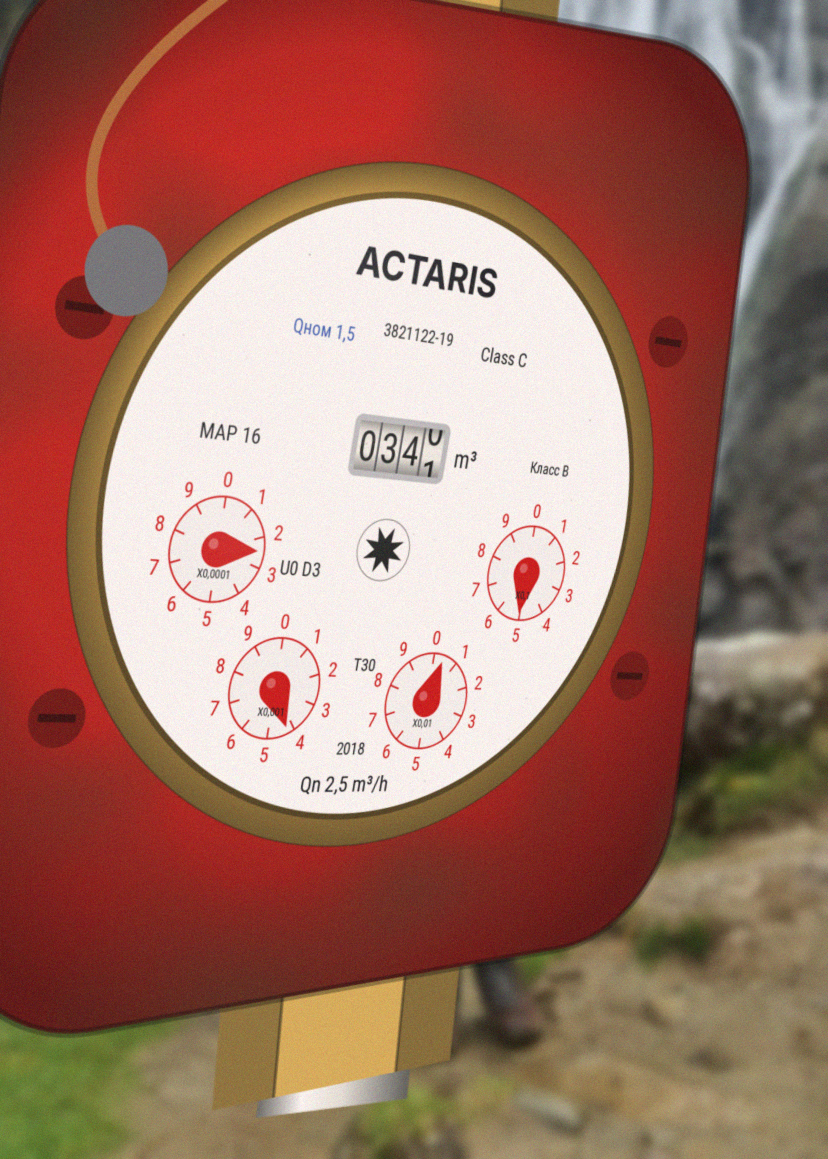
340.5042 m³
